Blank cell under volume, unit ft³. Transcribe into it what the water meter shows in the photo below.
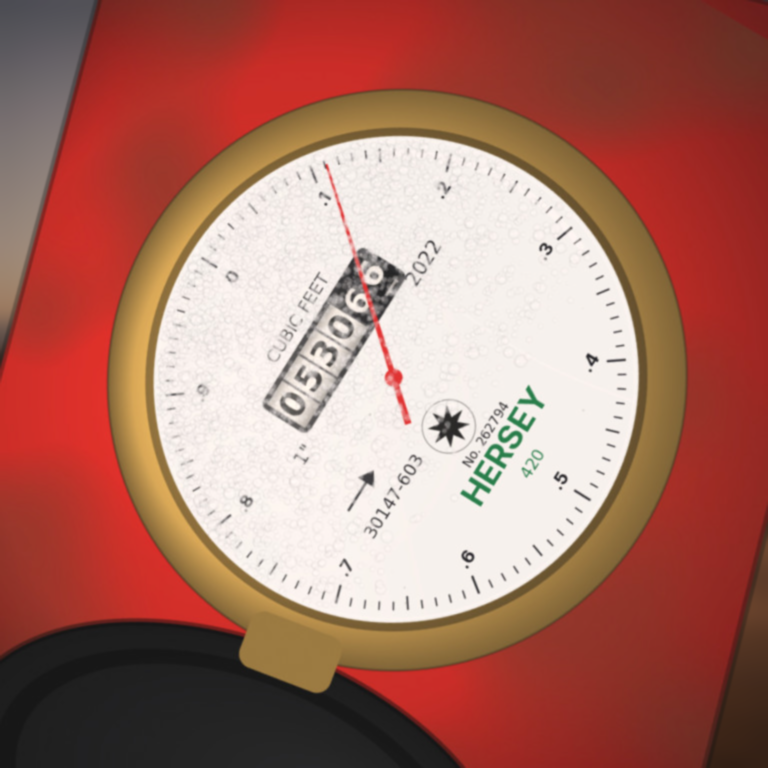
53066.11 ft³
